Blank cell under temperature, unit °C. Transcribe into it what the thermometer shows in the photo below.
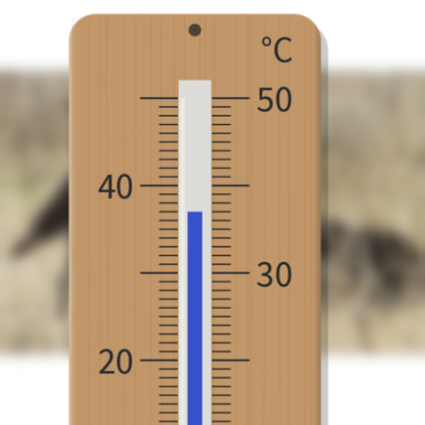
37 °C
